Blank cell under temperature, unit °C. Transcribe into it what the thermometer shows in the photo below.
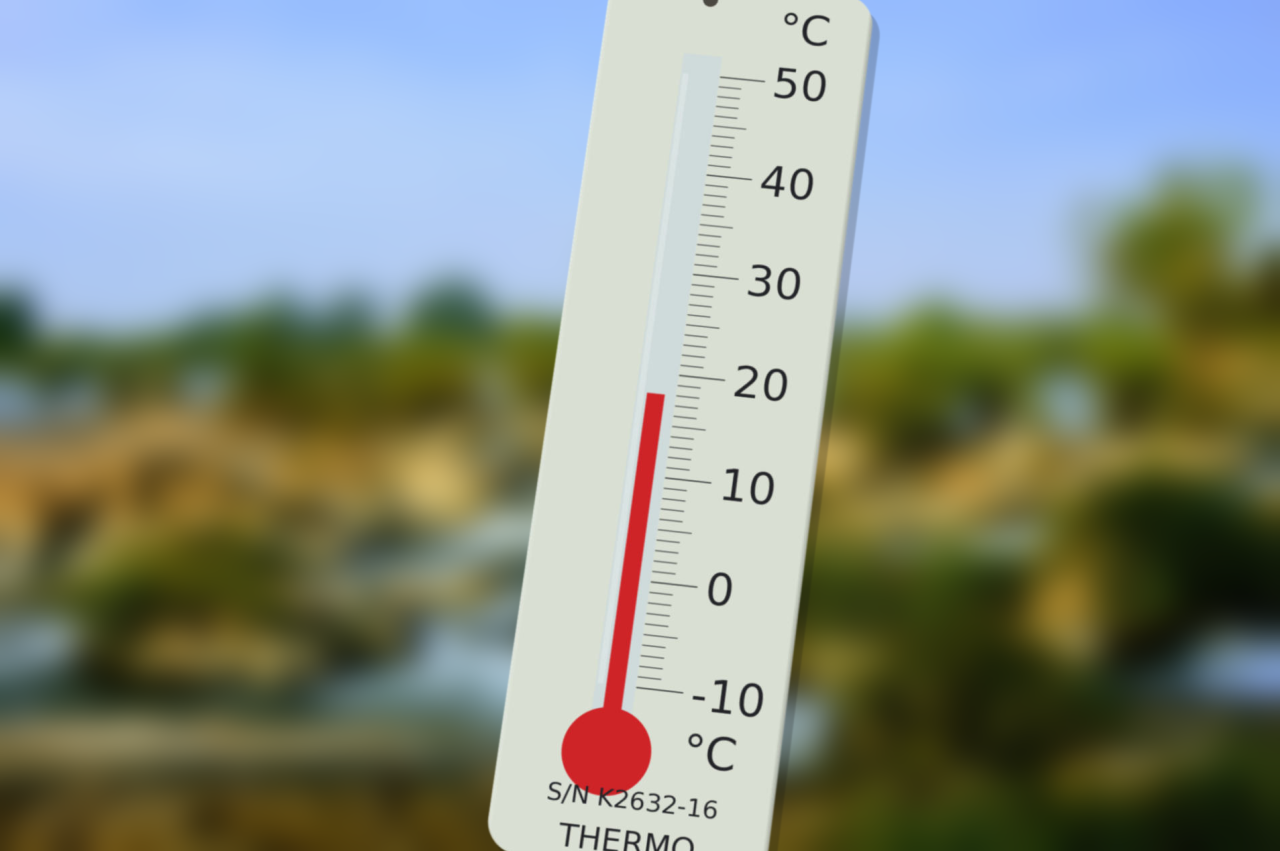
18 °C
